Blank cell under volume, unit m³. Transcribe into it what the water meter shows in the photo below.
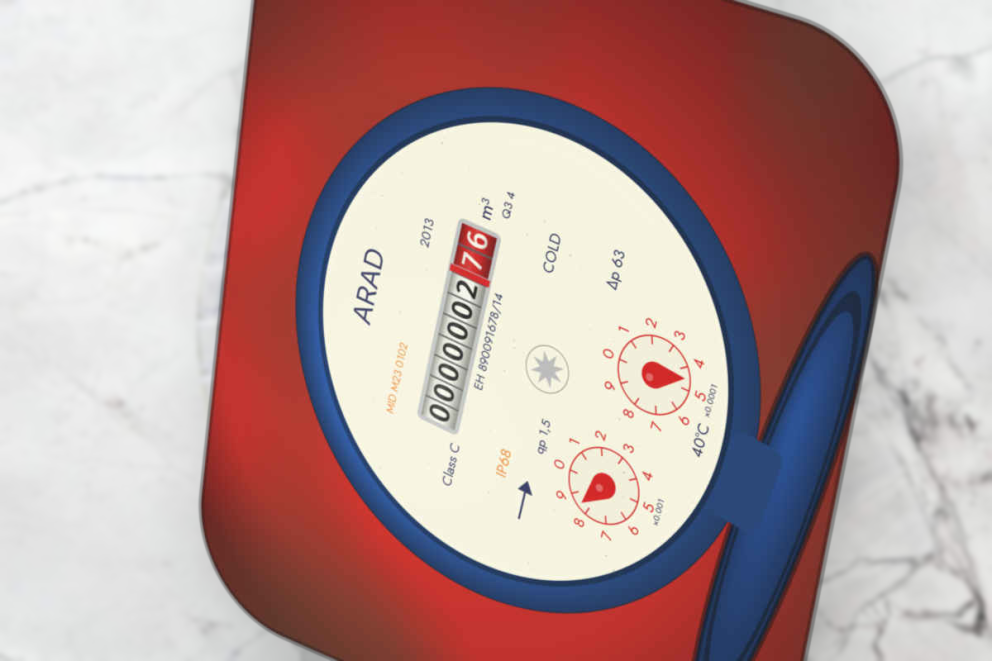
2.7684 m³
